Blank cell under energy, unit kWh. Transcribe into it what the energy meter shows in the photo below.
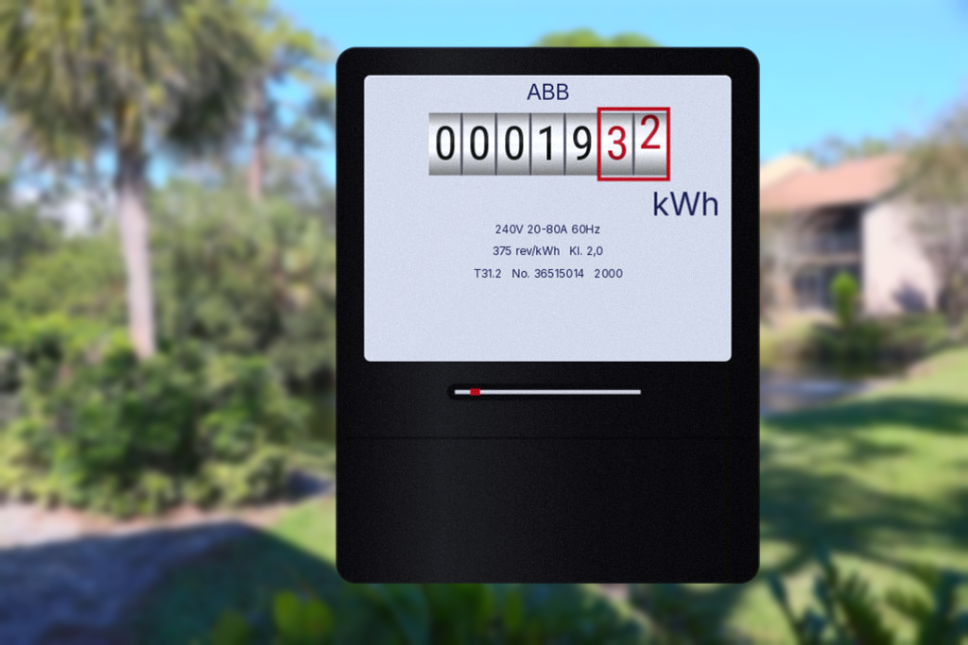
19.32 kWh
